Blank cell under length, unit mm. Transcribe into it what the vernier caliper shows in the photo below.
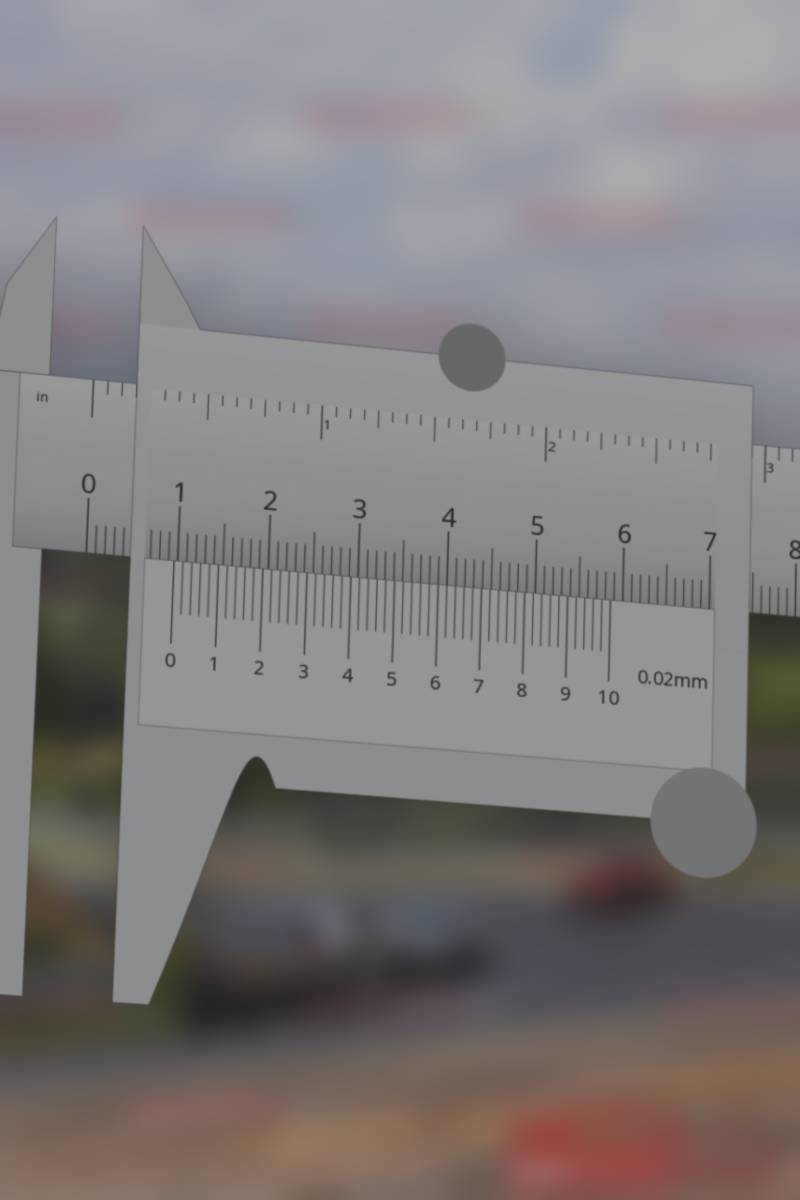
9.6 mm
